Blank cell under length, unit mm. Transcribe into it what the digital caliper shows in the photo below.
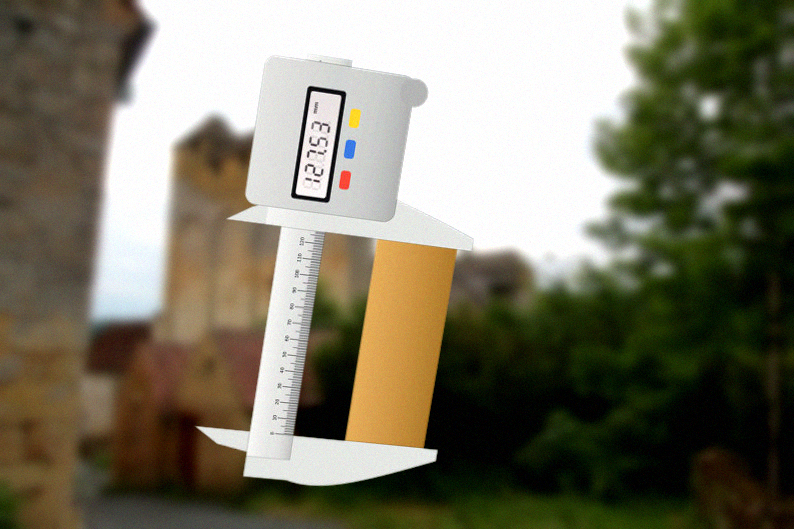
127.53 mm
